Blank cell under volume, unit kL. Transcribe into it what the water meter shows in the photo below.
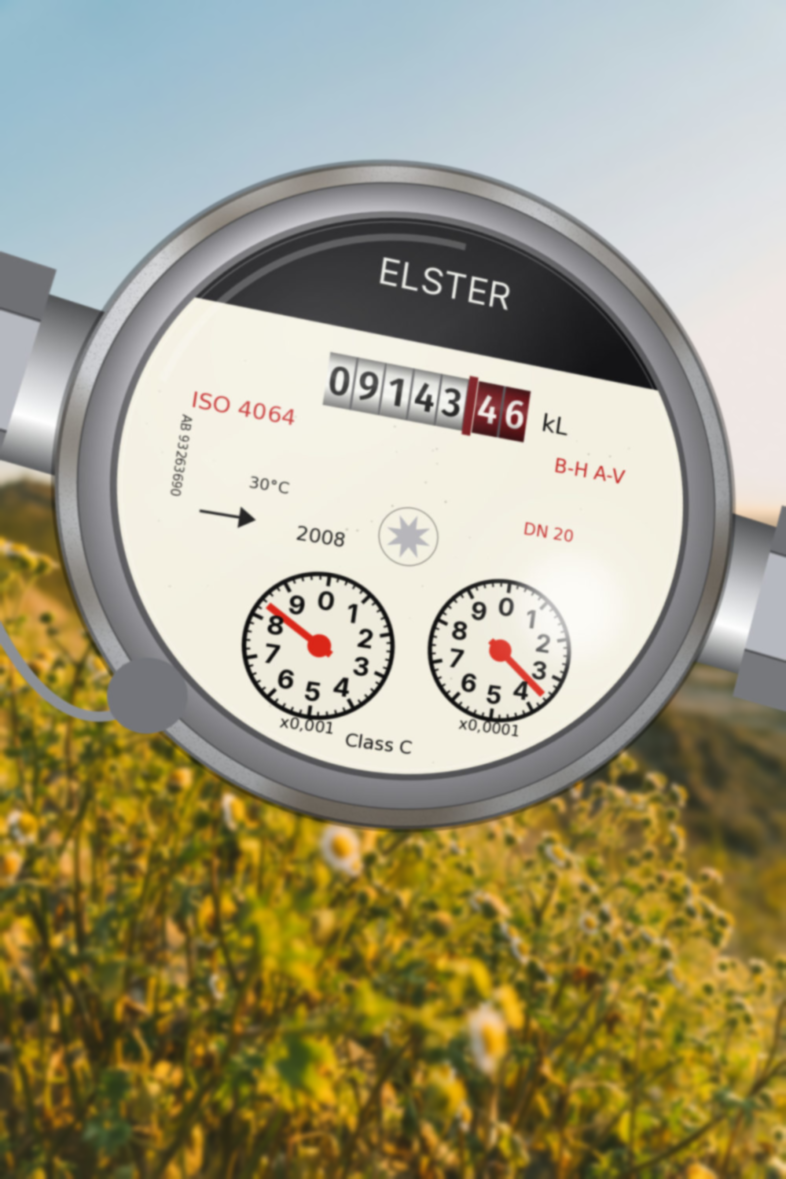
9143.4683 kL
